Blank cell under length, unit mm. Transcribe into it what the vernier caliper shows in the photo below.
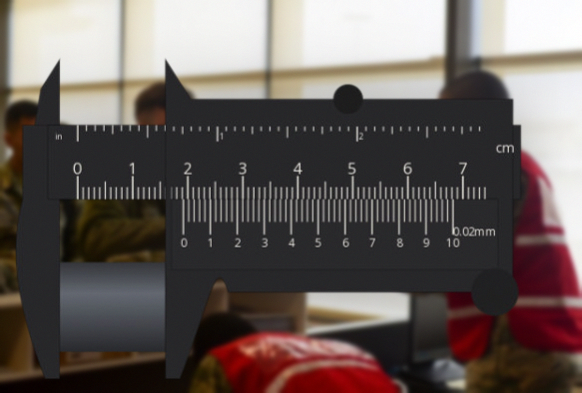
19.2 mm
